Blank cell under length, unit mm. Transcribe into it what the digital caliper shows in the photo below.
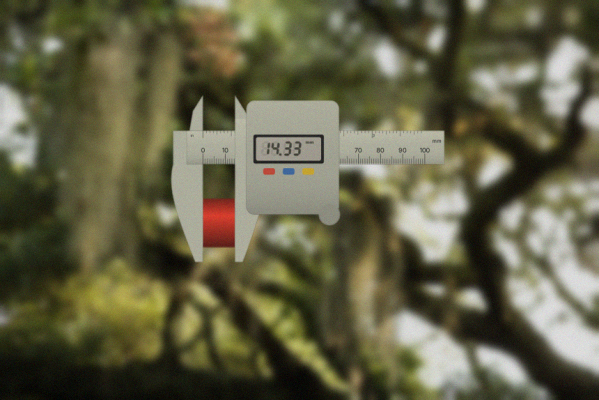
14.33 mm
